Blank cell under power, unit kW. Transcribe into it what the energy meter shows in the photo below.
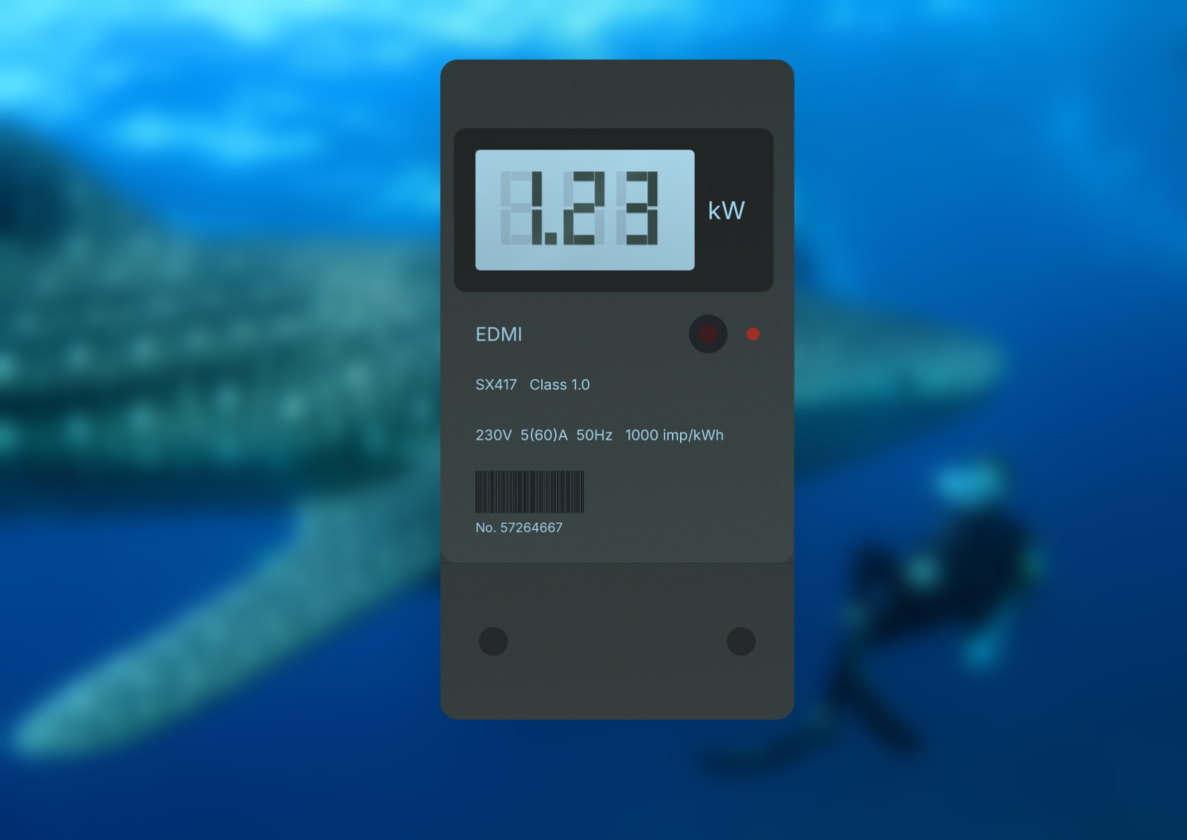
1.23 kW
